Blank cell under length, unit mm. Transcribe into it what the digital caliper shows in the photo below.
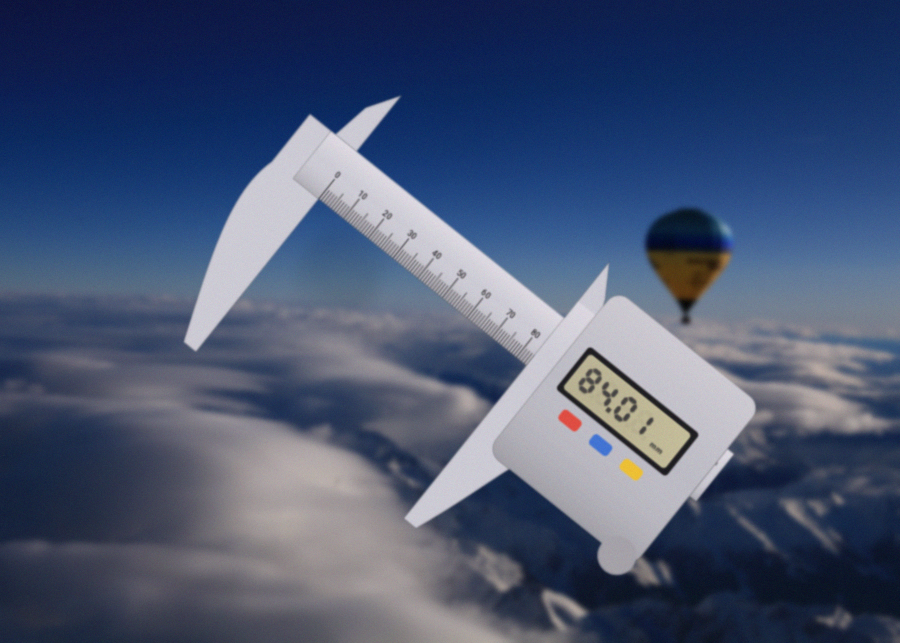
84.01 mm
